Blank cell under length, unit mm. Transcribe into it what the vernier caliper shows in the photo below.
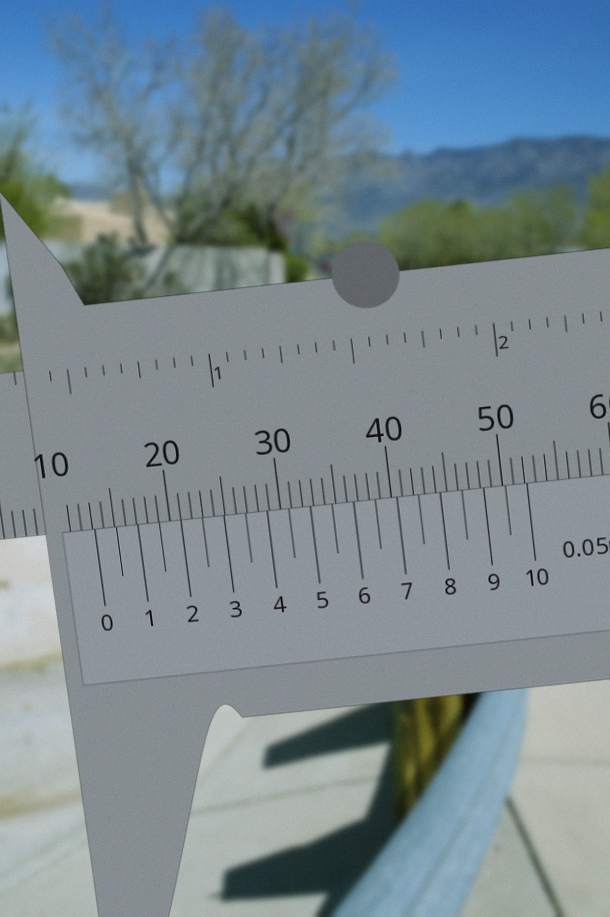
13.2 mm
